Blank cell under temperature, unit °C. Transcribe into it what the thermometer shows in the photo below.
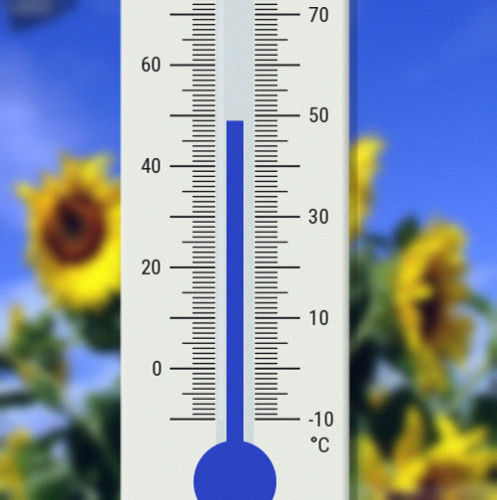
49 °C
